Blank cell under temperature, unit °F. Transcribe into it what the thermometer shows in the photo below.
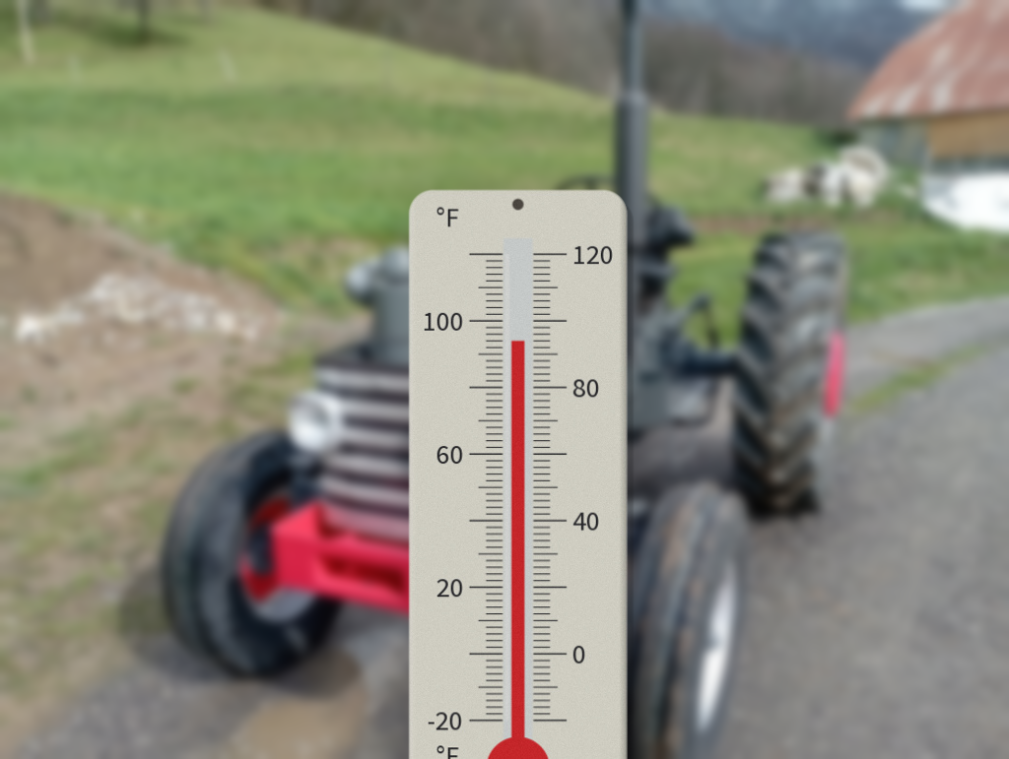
94 °F
